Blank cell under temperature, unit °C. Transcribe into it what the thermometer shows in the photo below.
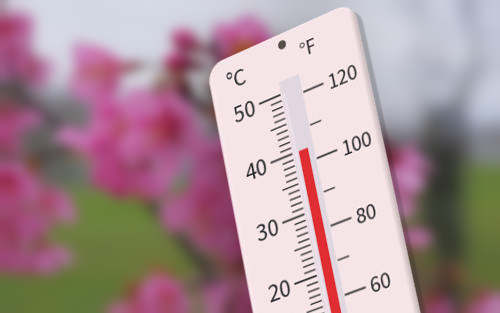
40 °C
